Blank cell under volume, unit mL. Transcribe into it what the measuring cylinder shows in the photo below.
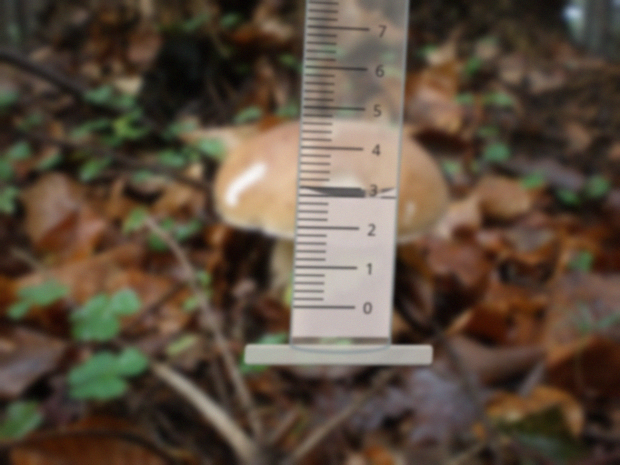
2.8 mL
